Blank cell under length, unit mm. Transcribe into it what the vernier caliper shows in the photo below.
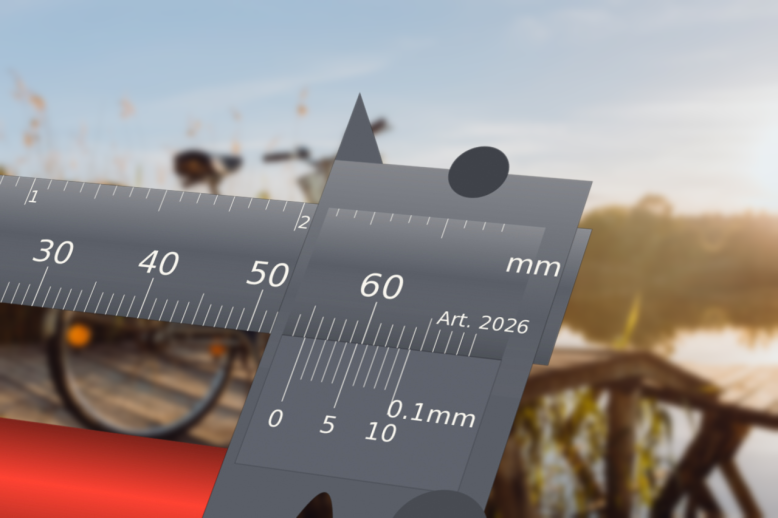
55.1 mm
